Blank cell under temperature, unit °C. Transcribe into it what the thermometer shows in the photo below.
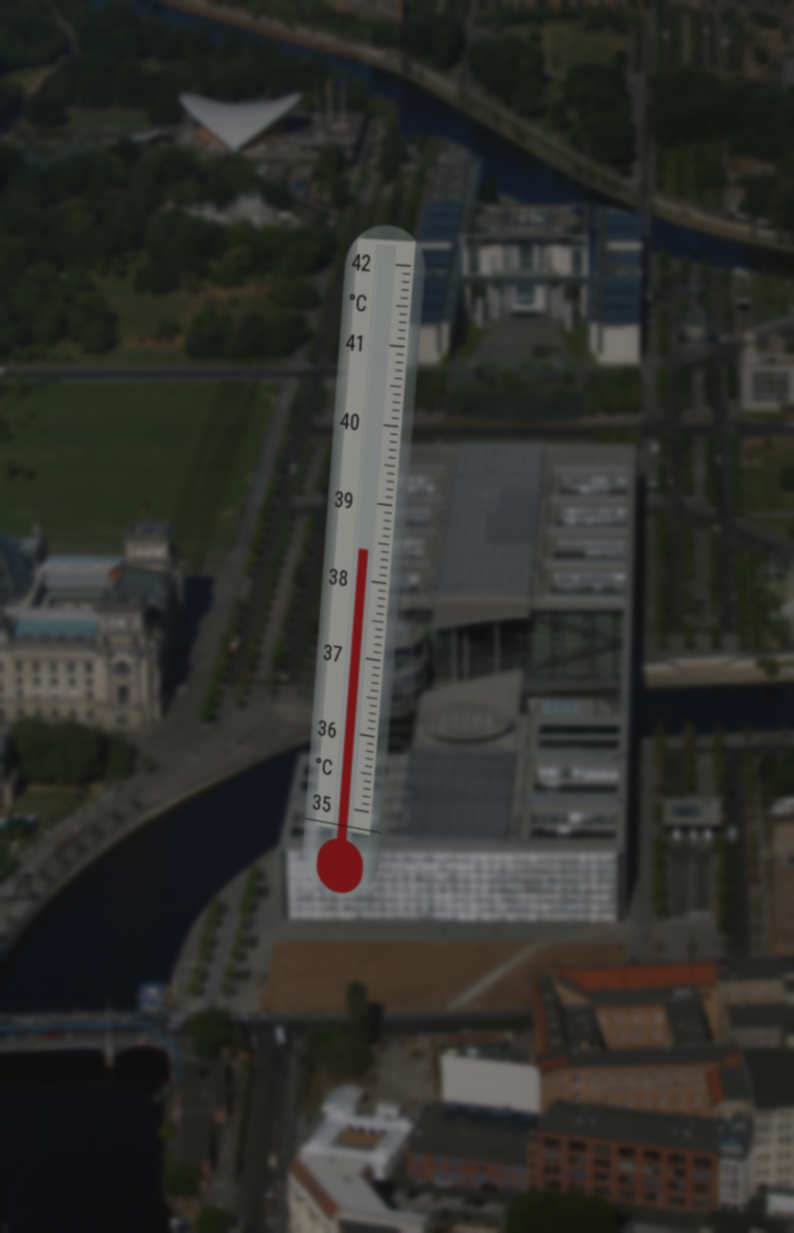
38.4 °C
